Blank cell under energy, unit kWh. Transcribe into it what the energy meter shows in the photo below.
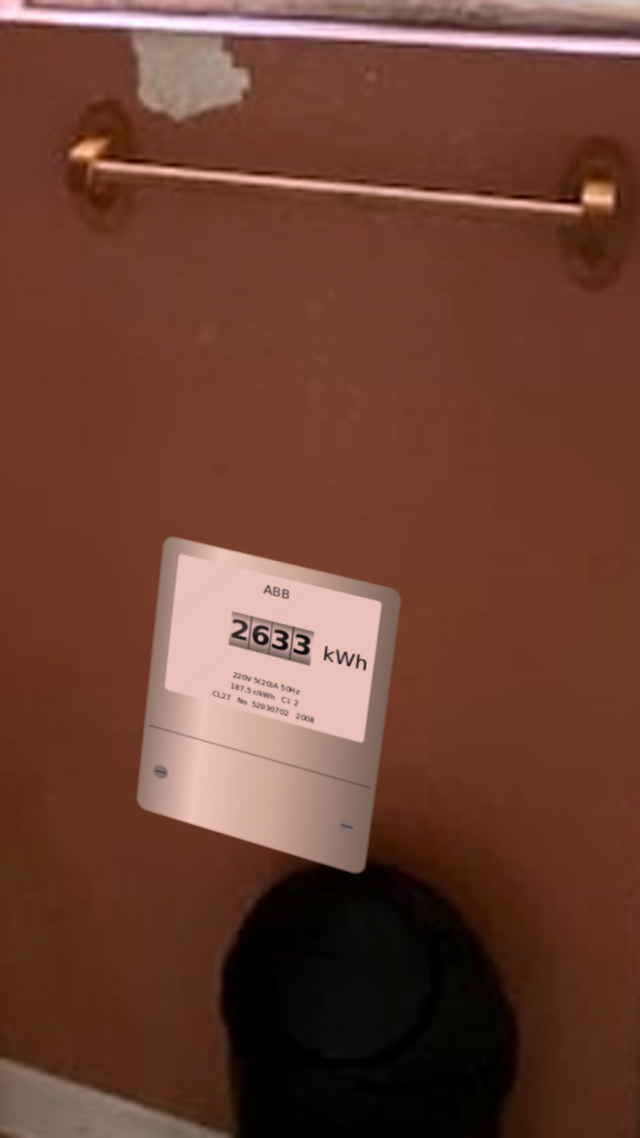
2633 kWh
